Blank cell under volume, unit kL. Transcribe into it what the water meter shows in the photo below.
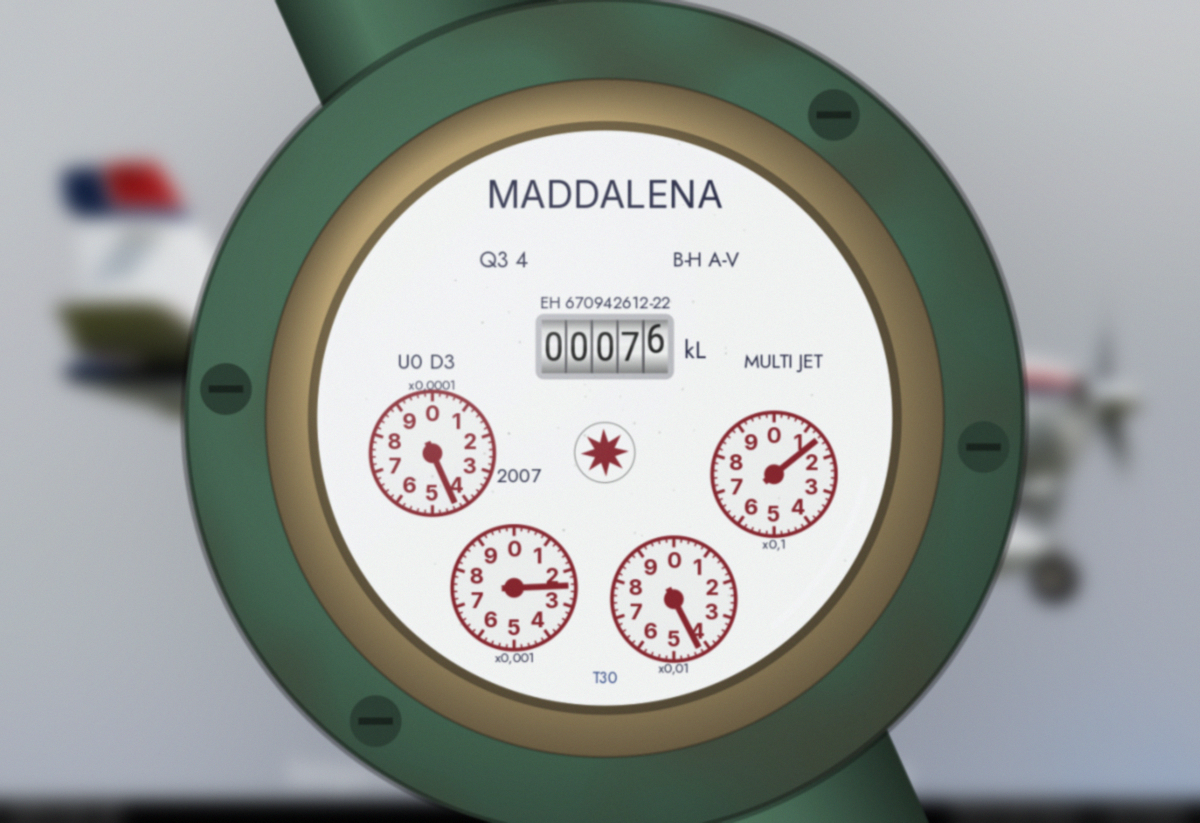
76.1424 kL
